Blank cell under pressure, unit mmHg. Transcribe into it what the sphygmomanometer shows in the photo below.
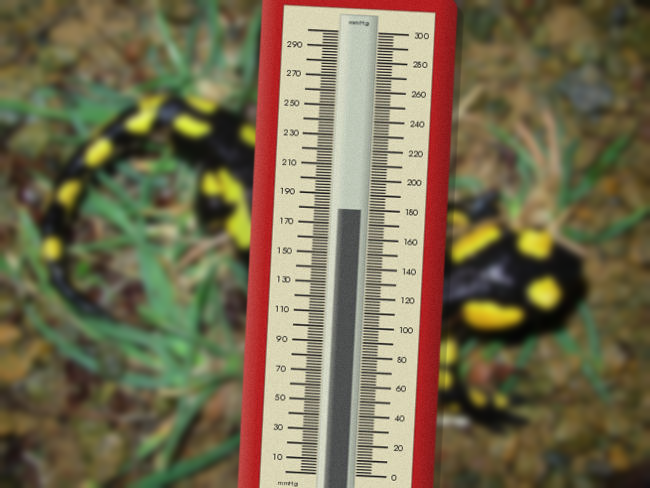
180 mmHg
